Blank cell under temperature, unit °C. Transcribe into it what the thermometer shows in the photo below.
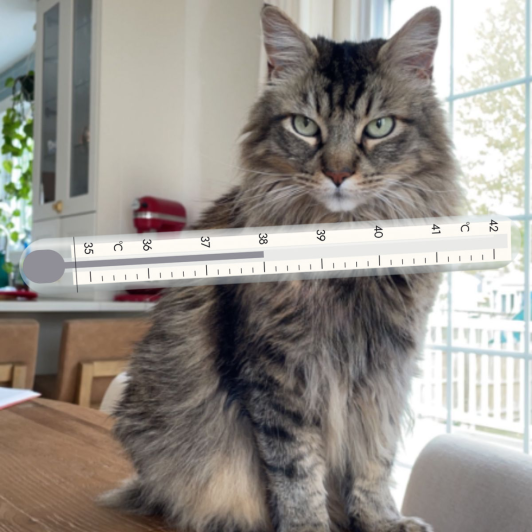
38 °C
